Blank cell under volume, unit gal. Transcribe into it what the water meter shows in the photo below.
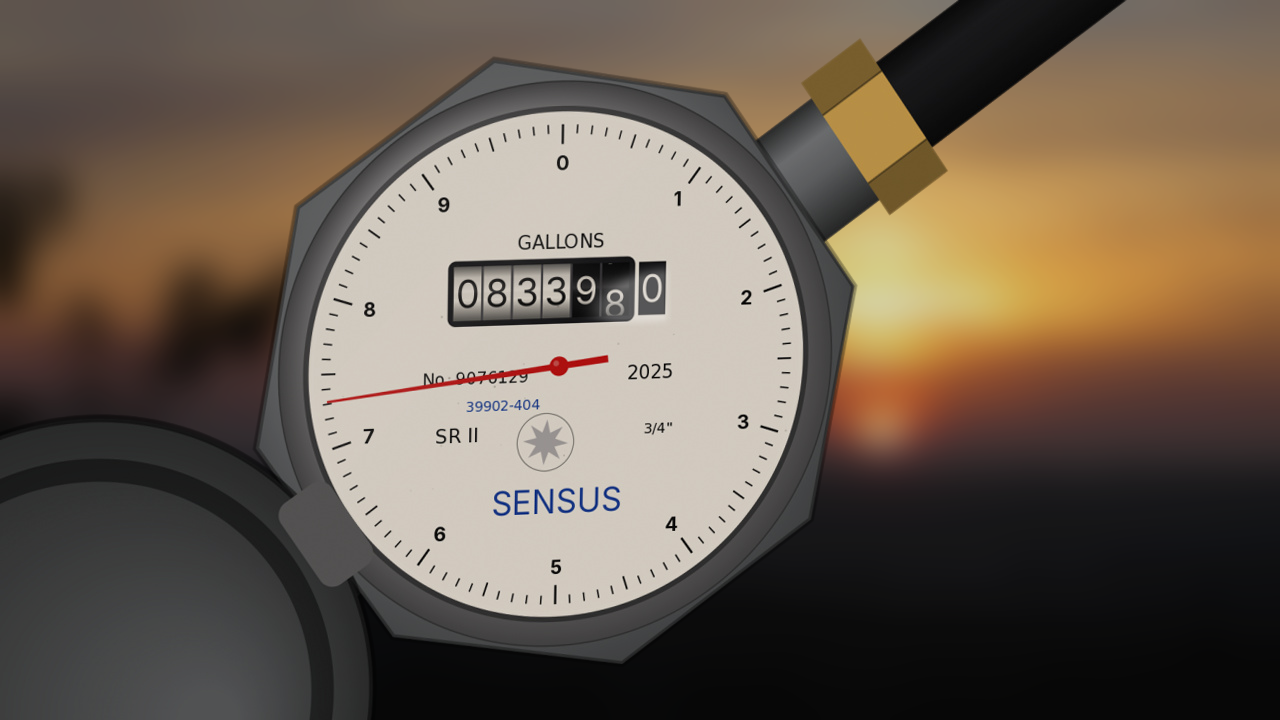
833977.3 gal
